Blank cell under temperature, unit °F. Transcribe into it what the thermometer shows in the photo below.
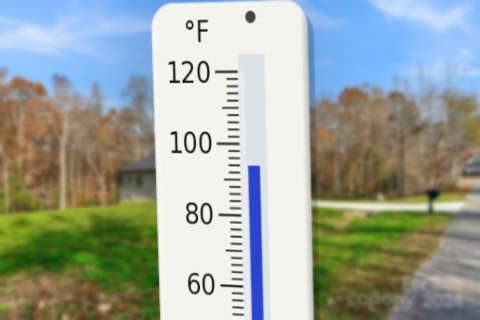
94 °F
